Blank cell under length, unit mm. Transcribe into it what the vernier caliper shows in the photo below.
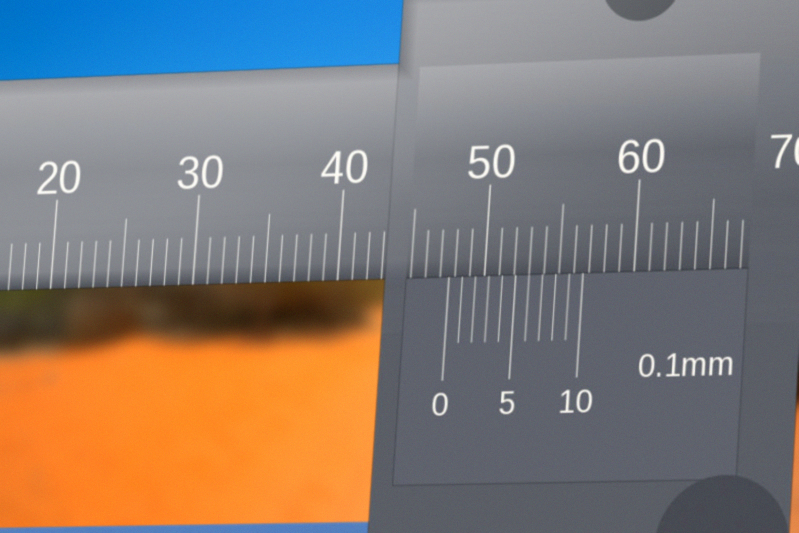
47.6 mm
